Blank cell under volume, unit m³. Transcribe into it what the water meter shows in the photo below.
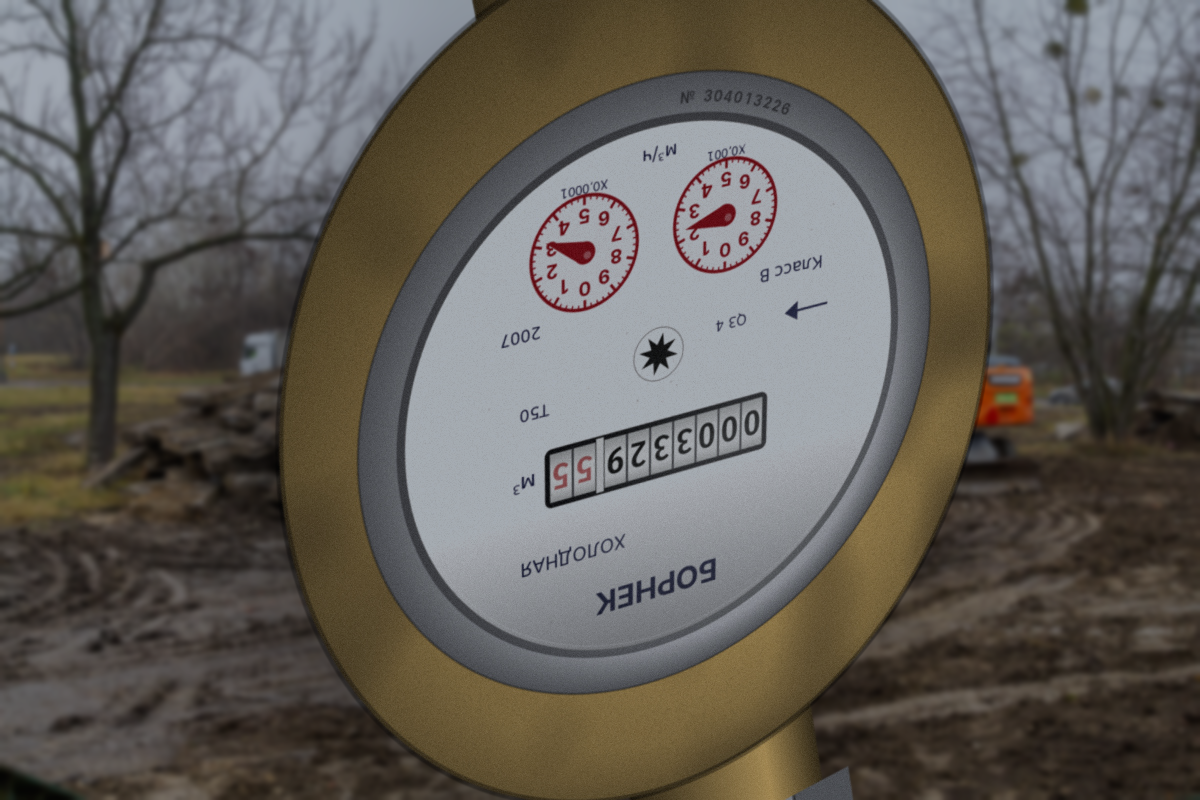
3329.5523 m³
